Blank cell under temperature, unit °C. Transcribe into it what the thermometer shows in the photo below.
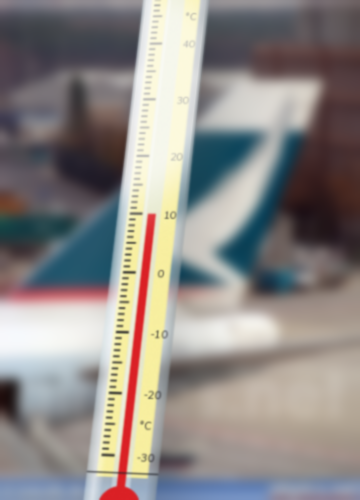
10 °C
